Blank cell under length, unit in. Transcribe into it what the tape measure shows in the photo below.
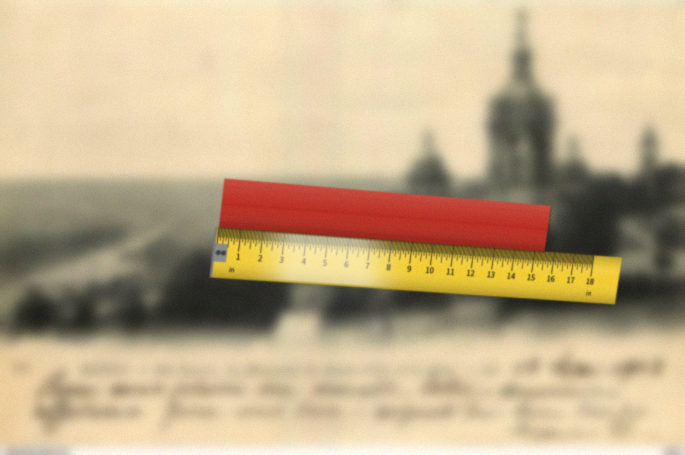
15.5 in
